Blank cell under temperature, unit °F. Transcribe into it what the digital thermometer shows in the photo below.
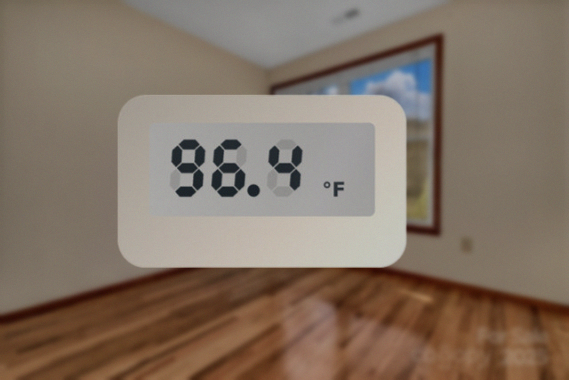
96.4 °F
